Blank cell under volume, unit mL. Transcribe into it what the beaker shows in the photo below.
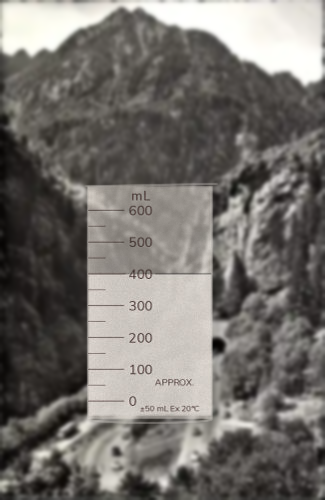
400 mL
